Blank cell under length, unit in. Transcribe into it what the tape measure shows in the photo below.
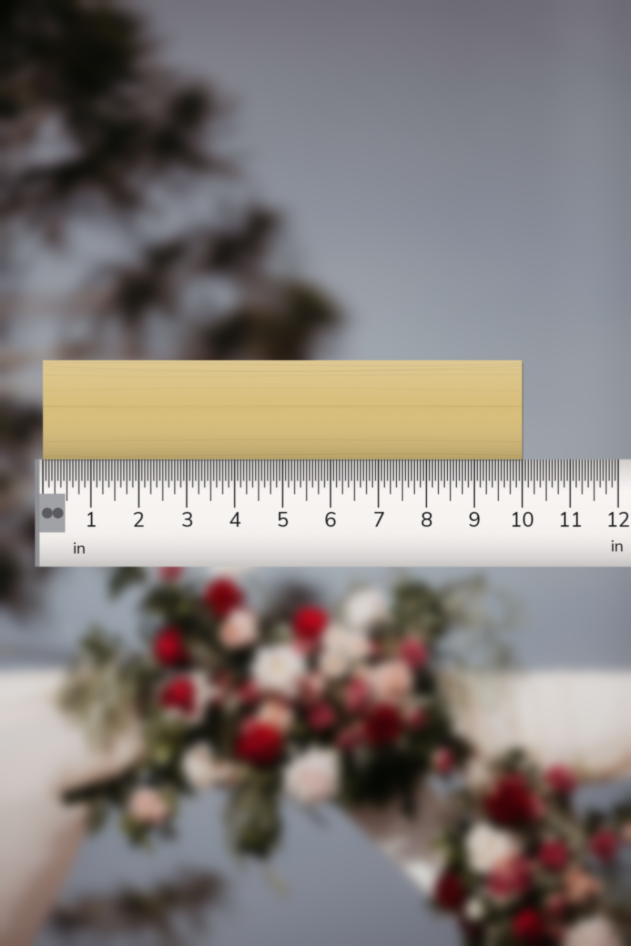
10 in
